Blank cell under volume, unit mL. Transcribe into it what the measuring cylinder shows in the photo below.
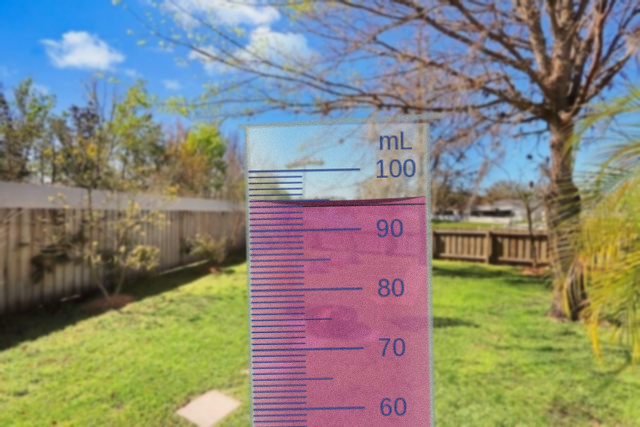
94 mL
